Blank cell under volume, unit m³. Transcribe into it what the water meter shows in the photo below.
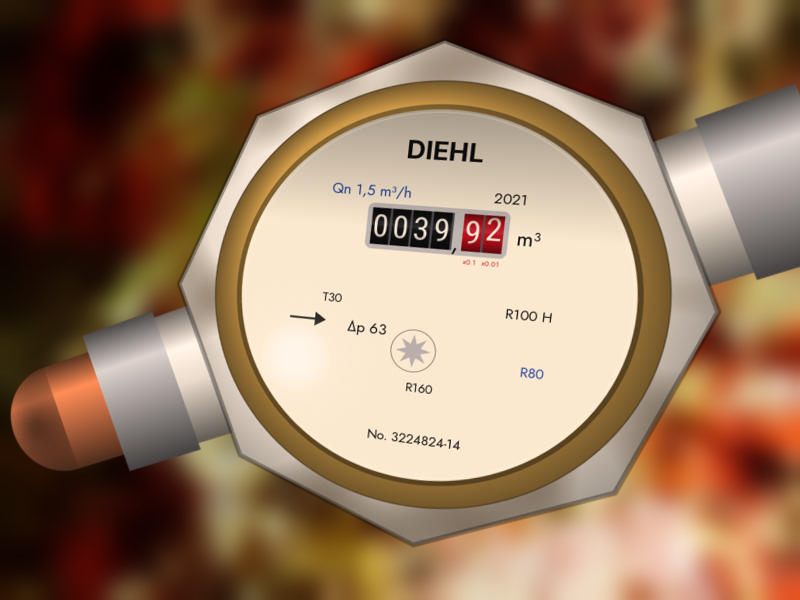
39.92 m³
